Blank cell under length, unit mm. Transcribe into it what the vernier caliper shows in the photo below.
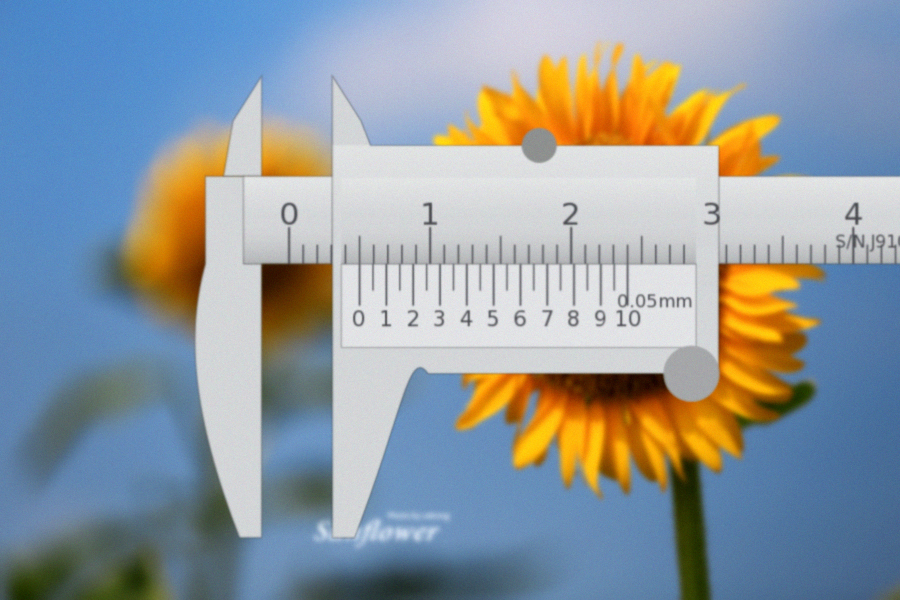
5.0 mm
